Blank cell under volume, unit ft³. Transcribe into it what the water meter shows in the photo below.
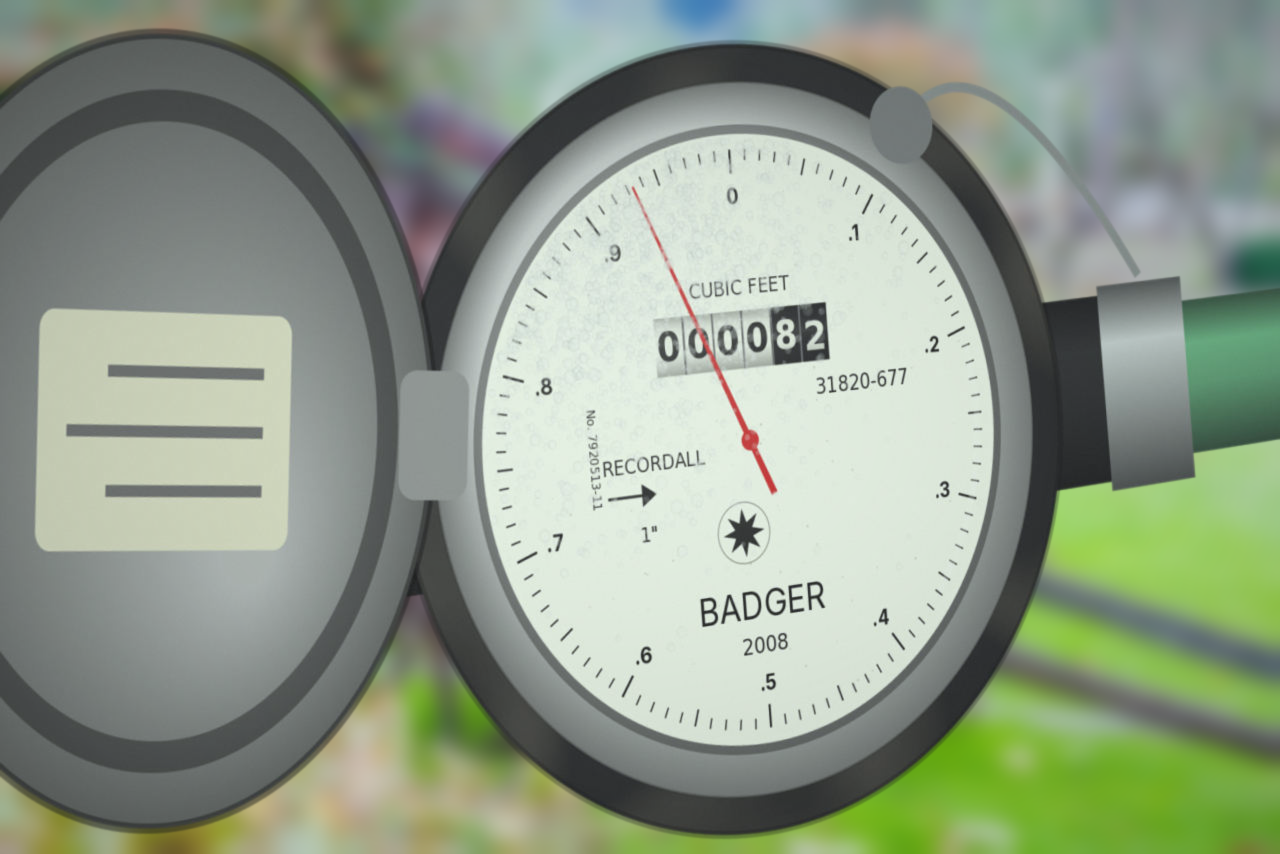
81.93 ft³
